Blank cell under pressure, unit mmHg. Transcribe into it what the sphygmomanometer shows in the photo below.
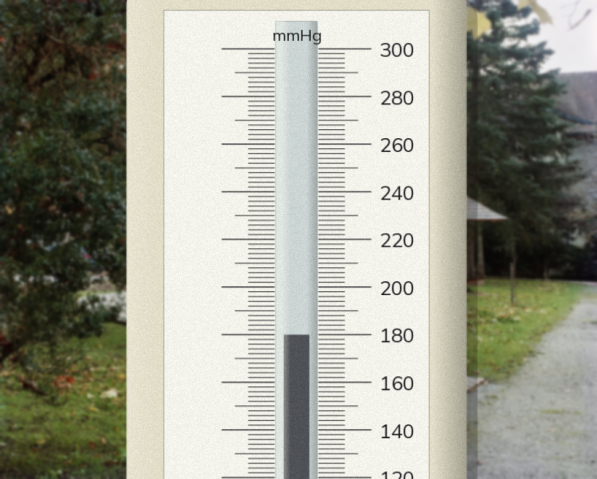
180 mmHg
